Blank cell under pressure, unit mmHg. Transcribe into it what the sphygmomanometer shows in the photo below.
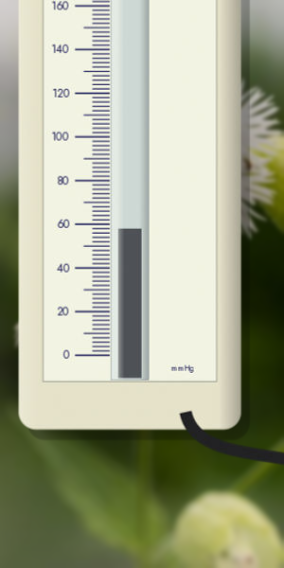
58 mmHg
